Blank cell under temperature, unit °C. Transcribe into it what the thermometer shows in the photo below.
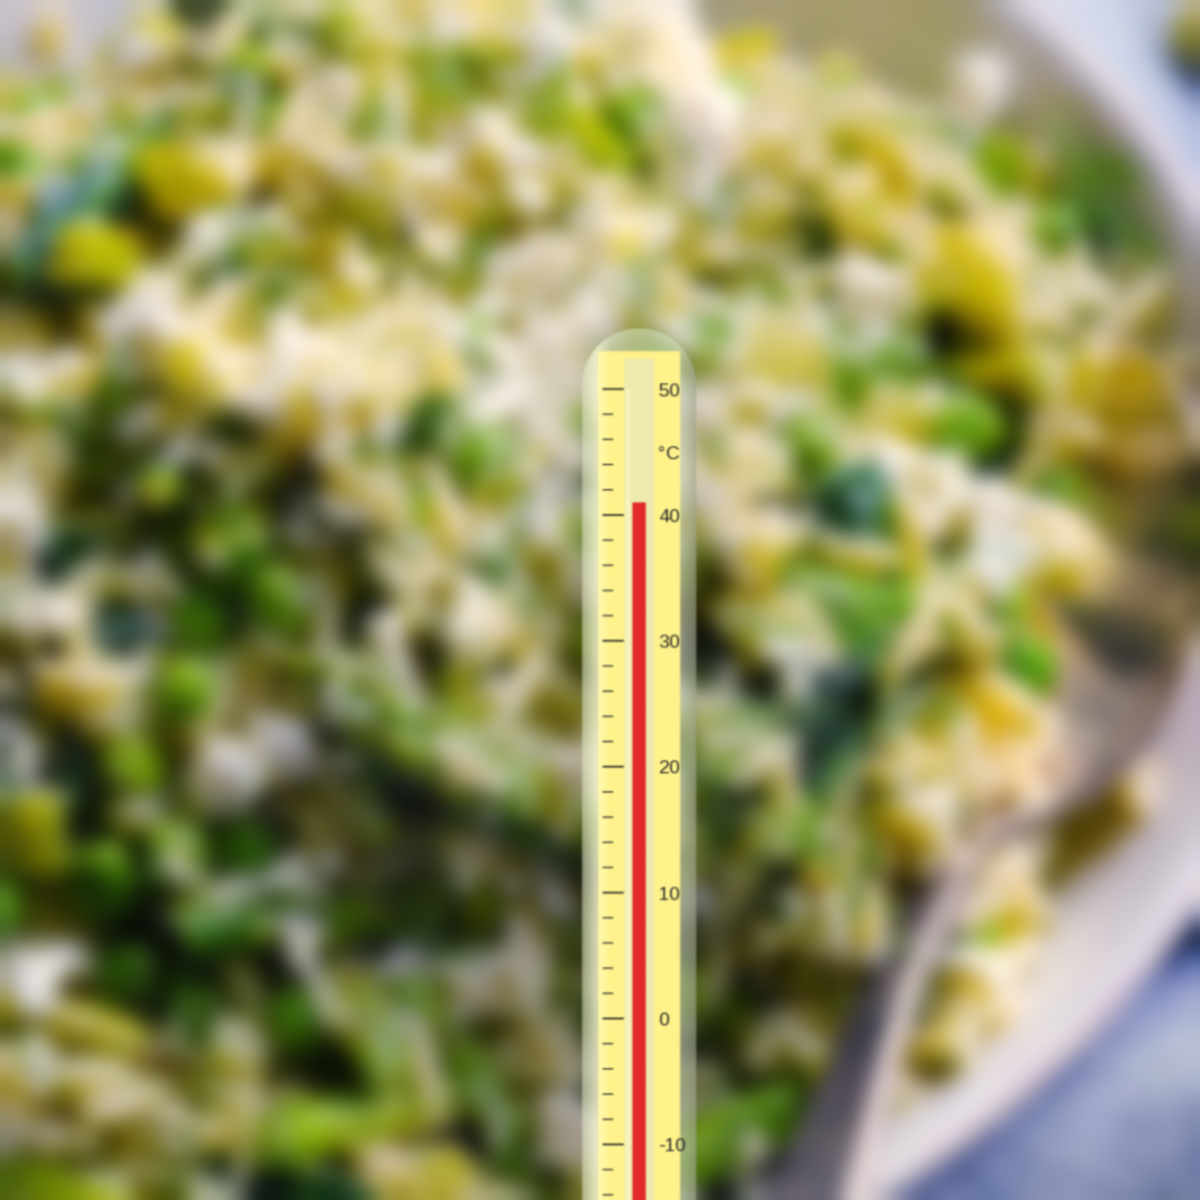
41 °C
